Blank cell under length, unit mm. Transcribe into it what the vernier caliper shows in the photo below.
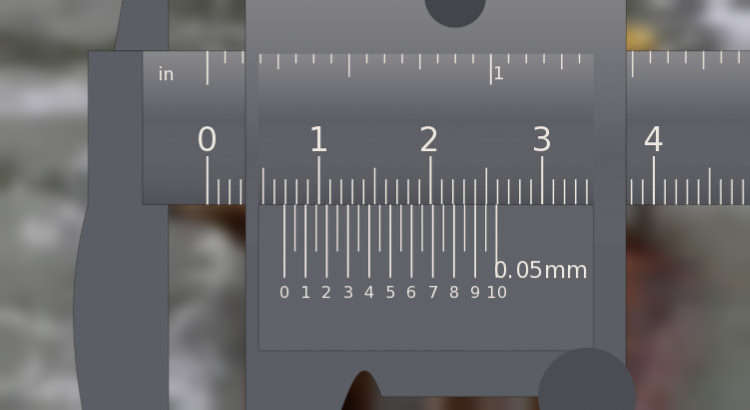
6.9 mm
